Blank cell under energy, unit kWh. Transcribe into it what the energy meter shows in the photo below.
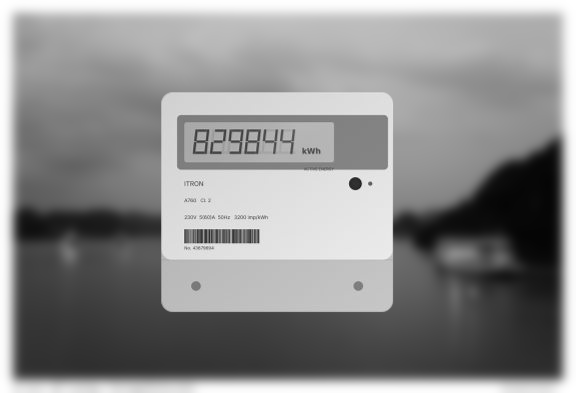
829844 kWh
